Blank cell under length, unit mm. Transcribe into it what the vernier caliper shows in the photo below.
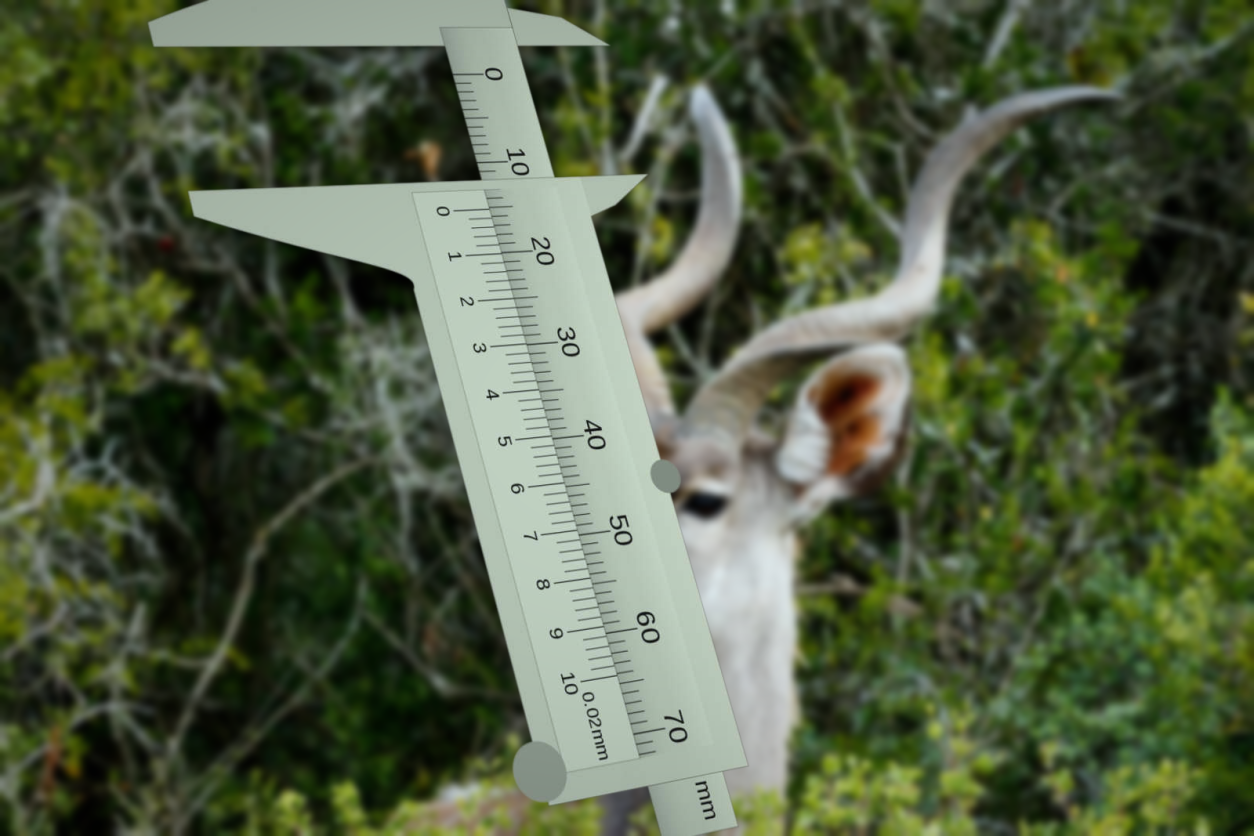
15.2 mm
